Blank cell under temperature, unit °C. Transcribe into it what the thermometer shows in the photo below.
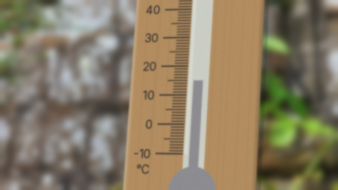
15 °C
